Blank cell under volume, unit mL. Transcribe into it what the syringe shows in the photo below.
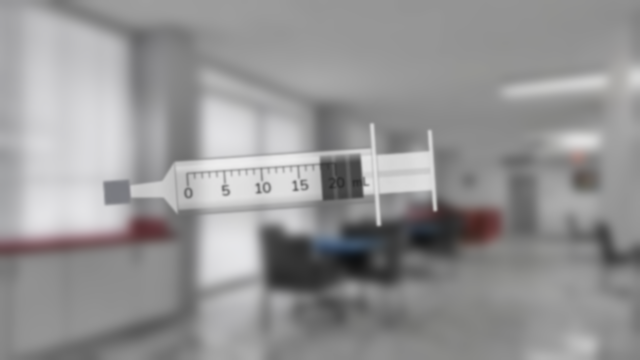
18 mL
